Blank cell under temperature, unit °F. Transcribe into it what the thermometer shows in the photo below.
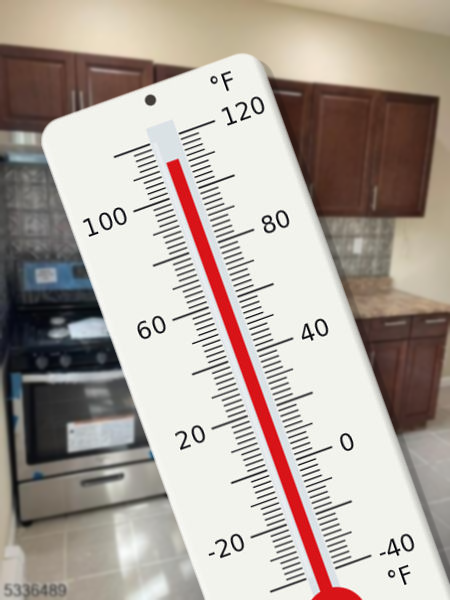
112 °F
